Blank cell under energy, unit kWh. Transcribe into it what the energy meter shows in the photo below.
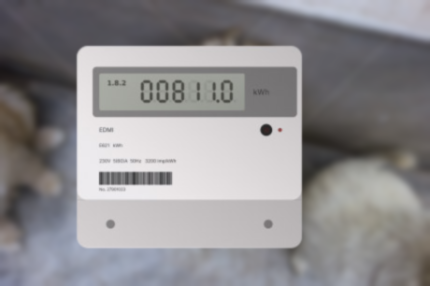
811.0 kWh
